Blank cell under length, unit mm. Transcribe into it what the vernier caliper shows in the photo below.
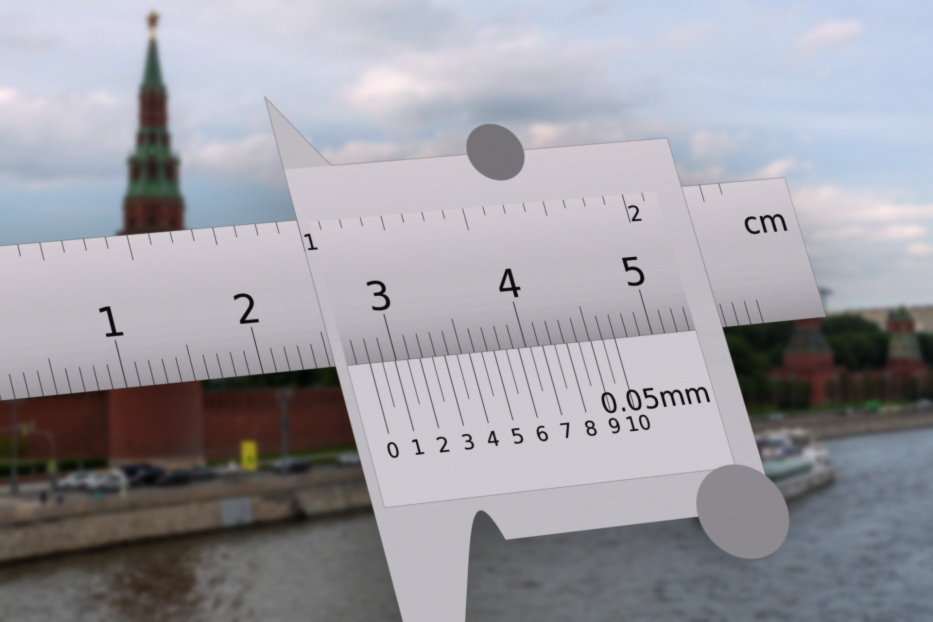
28.0 mm
